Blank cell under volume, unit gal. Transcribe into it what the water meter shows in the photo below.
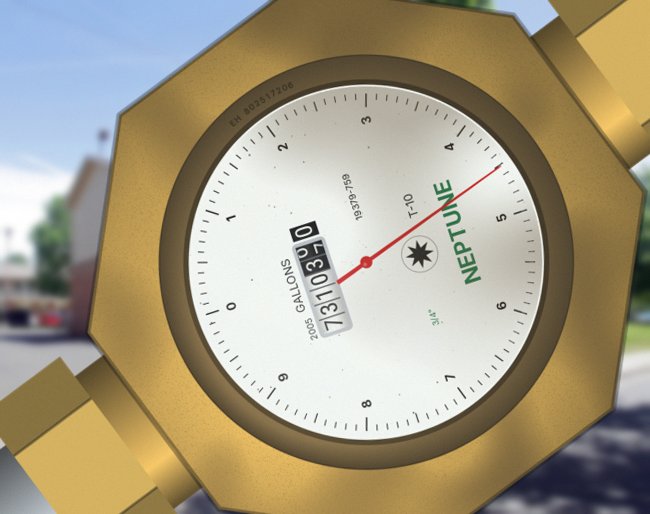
7310364.5 gal
